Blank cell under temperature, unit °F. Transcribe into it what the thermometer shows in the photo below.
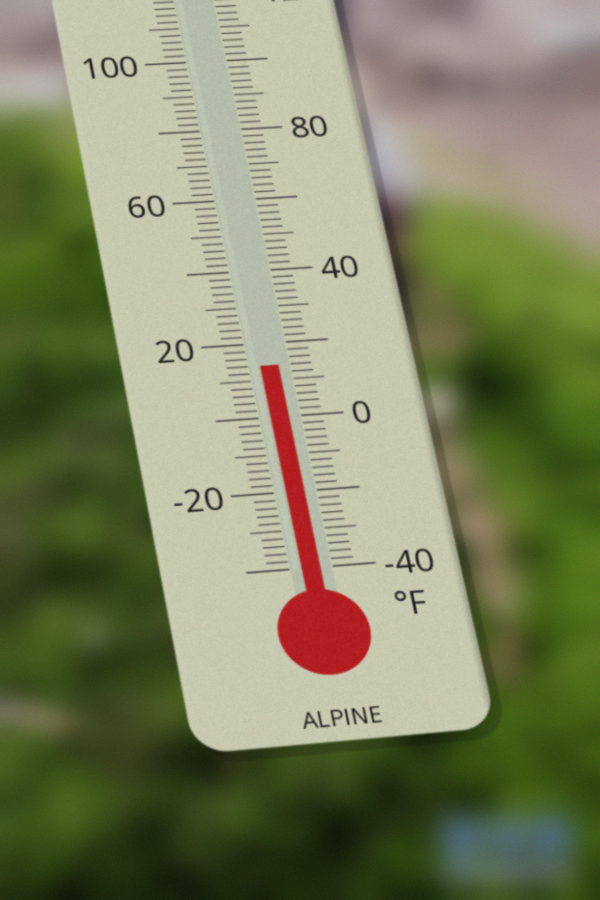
14 °F
